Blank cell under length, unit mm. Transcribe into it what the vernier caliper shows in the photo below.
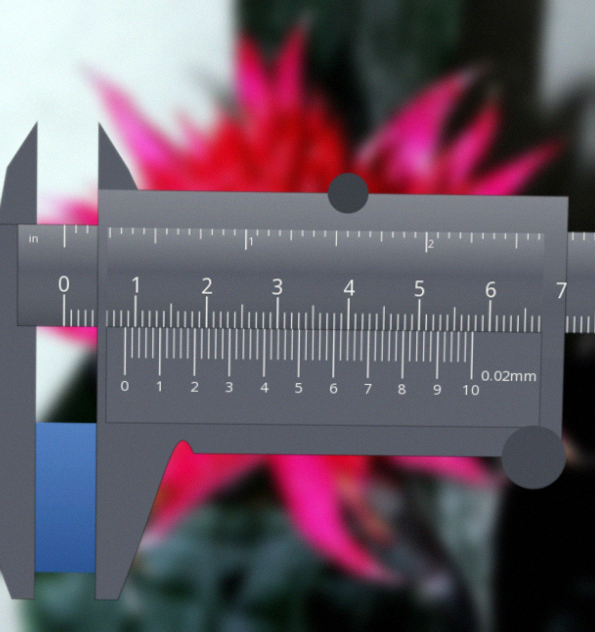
8.6 mm
